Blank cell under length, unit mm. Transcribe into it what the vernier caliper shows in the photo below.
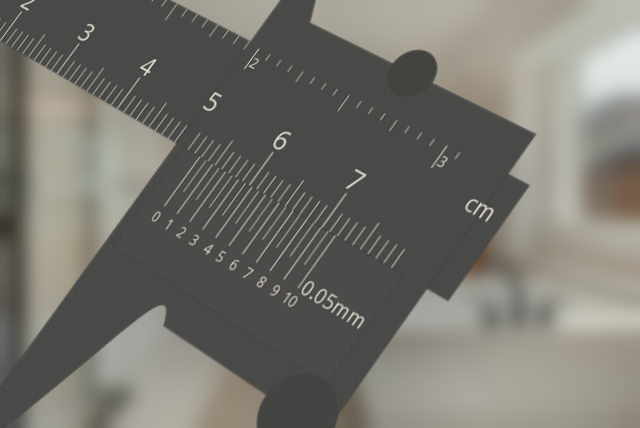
52.8 mm
